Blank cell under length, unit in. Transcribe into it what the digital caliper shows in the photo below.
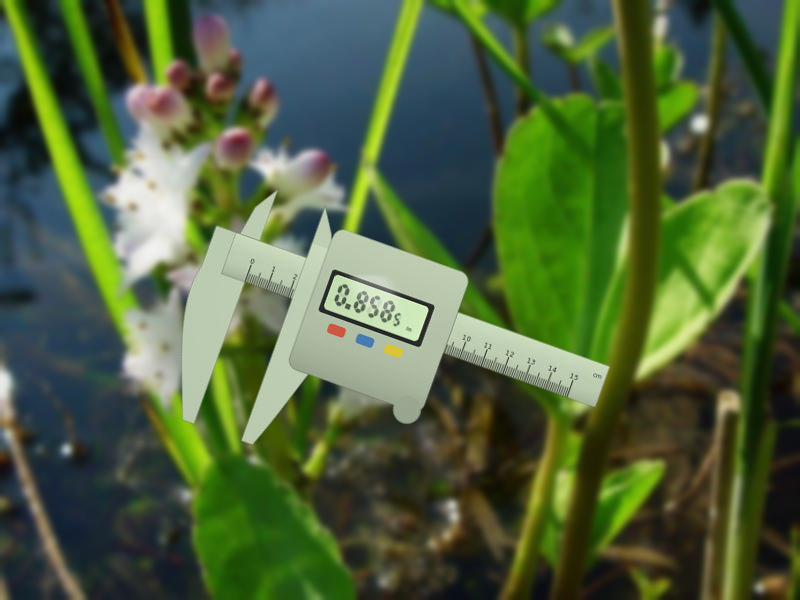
0.8585 in
